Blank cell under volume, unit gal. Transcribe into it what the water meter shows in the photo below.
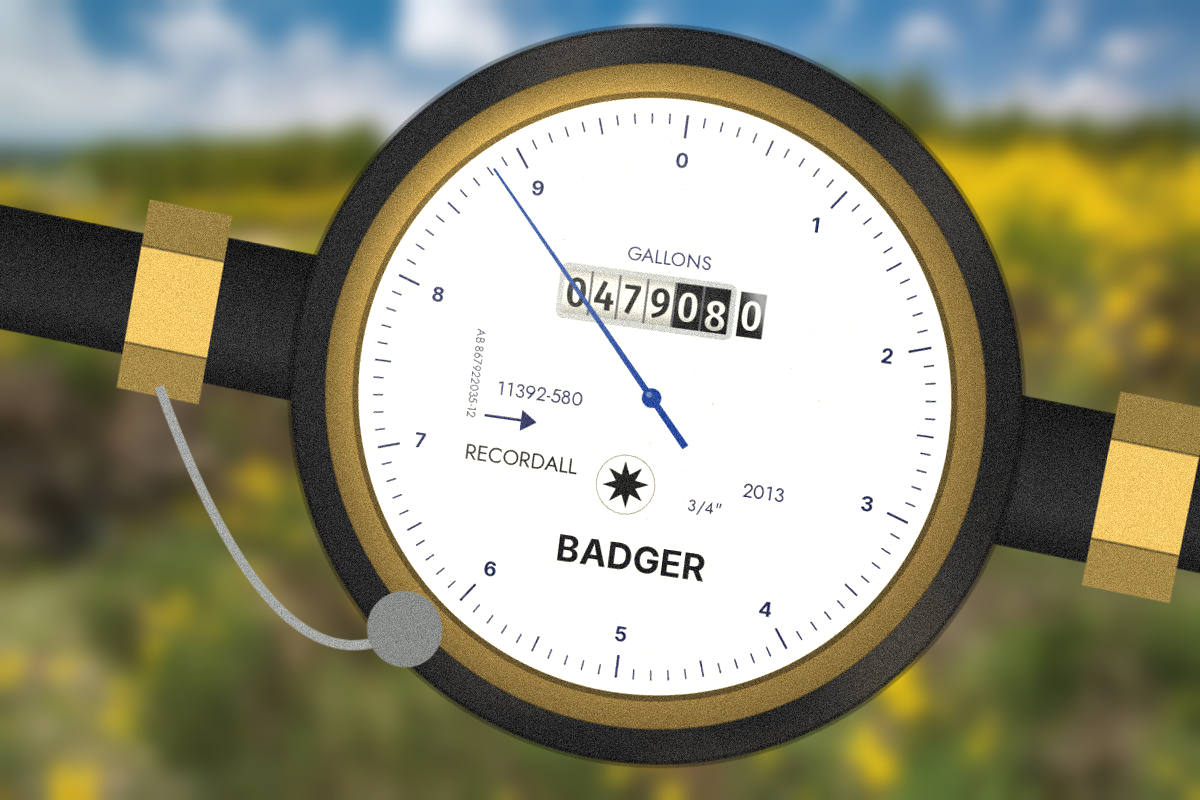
479078.8 gal
